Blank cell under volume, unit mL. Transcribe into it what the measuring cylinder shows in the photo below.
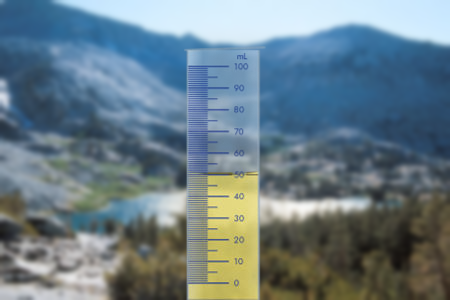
50 mL
